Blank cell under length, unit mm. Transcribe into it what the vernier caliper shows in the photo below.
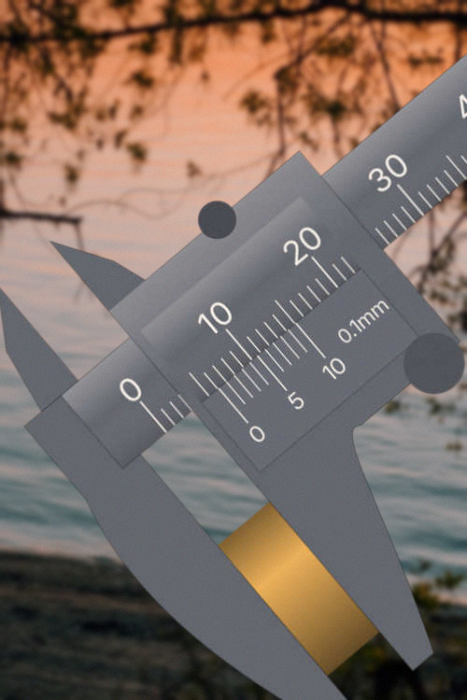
6.1 mm
